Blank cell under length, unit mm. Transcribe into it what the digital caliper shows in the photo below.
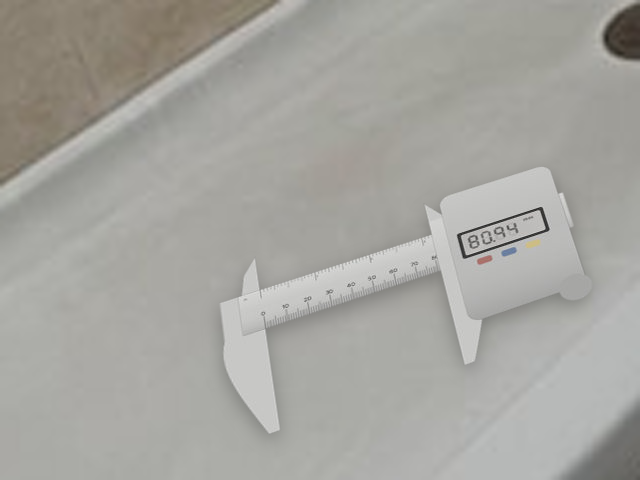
80.94 mm
